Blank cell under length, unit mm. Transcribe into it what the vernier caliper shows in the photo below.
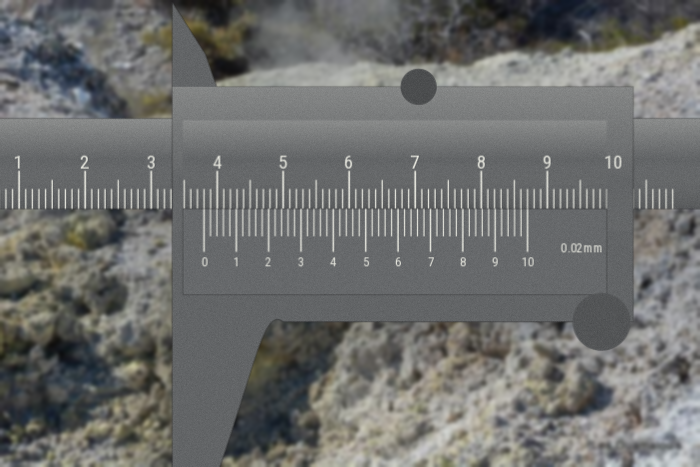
38.0 mm
